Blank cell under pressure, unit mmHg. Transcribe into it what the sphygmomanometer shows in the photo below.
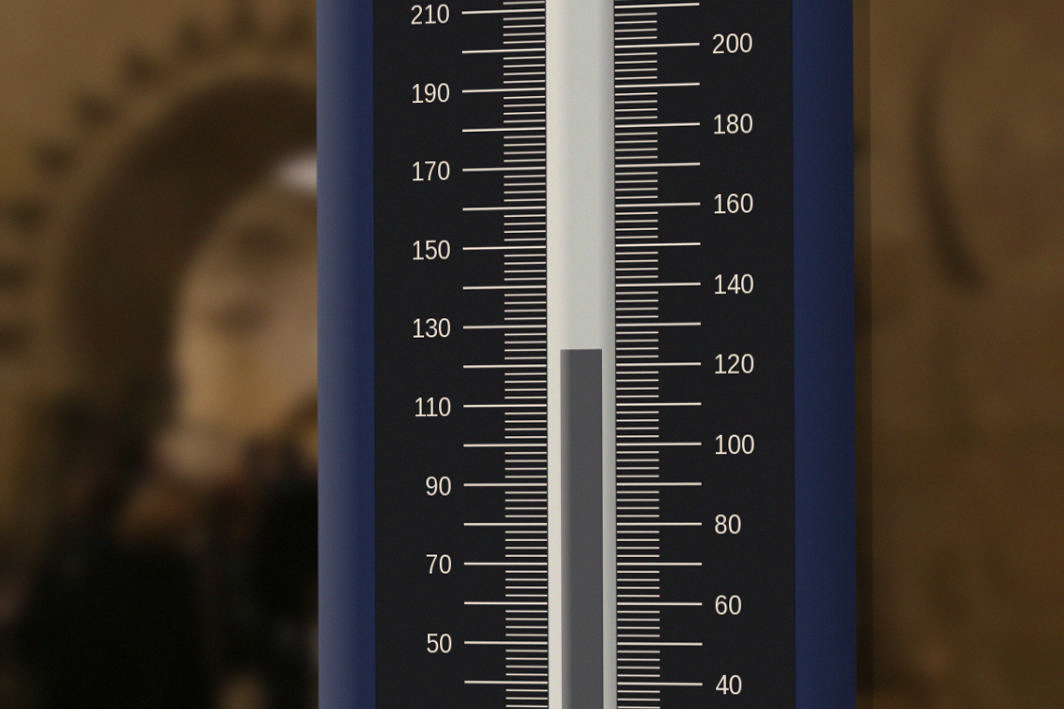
124 mmHg
